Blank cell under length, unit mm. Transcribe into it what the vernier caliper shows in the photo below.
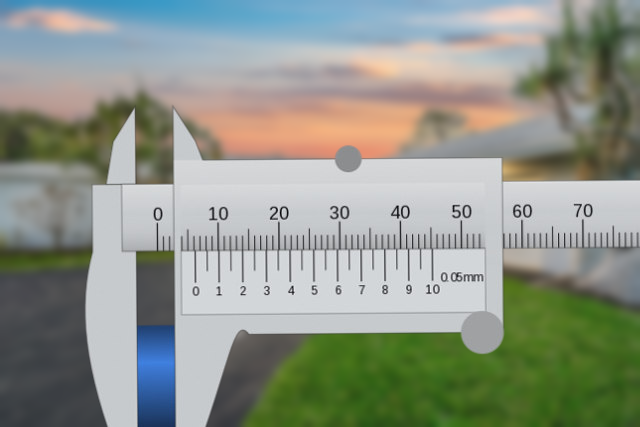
6.2 mm
